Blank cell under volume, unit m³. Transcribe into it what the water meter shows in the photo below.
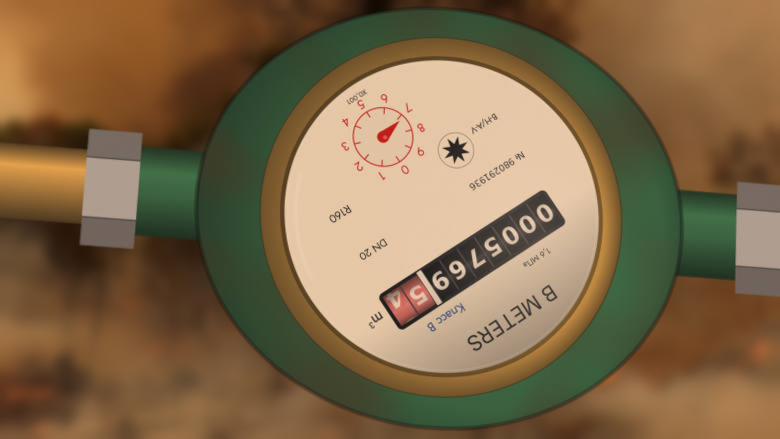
5769.537 m³
